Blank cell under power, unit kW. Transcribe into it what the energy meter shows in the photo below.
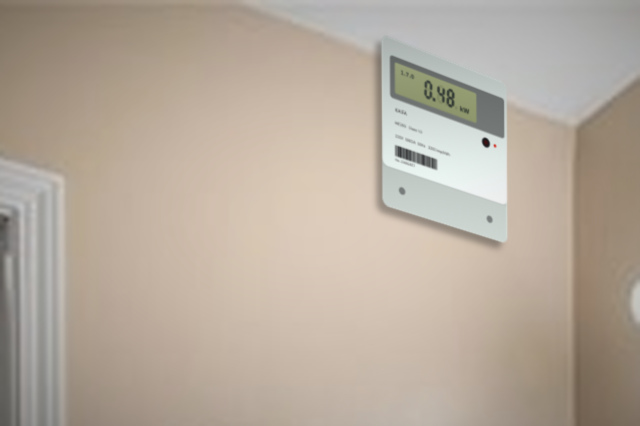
0.48 kW
